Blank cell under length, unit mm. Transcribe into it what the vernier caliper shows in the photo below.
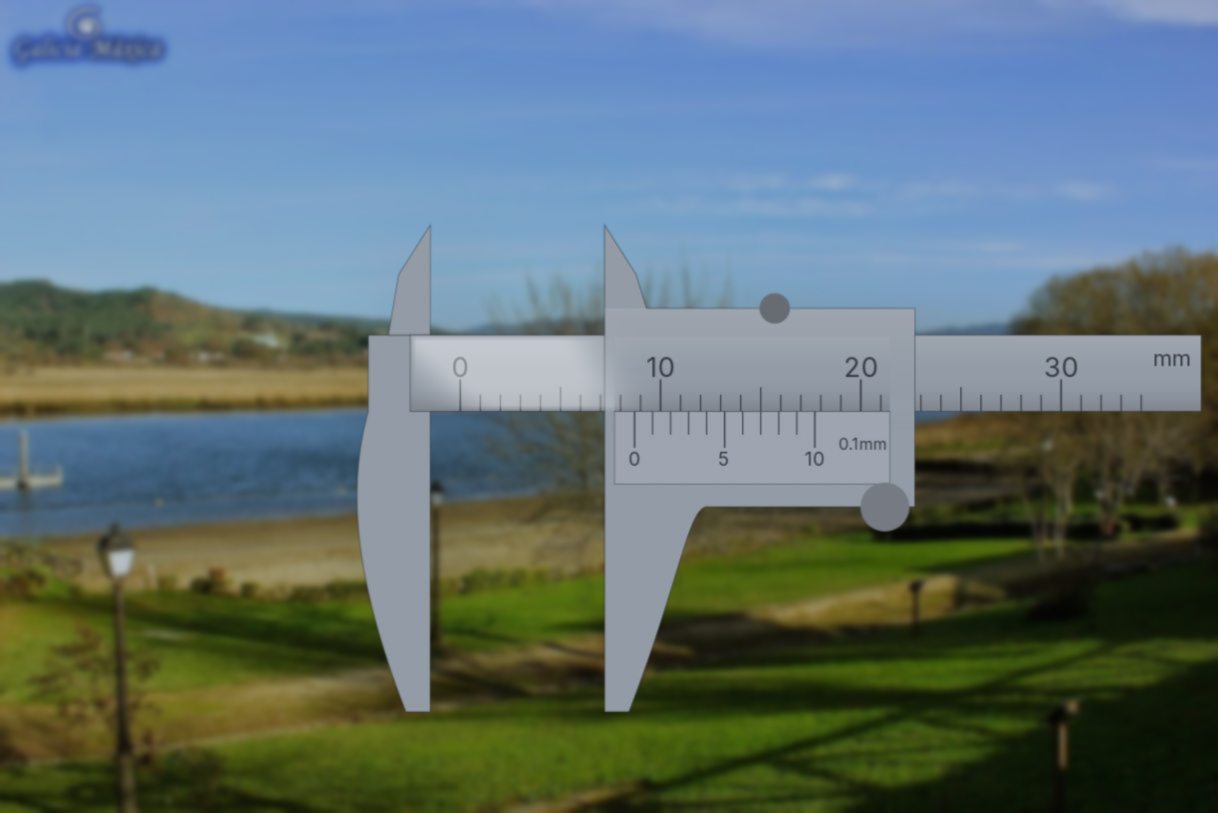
8.7 mm
